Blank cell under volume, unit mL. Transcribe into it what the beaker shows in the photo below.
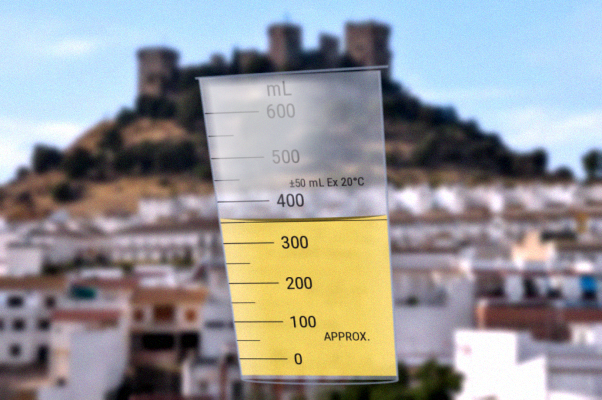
350 mL
